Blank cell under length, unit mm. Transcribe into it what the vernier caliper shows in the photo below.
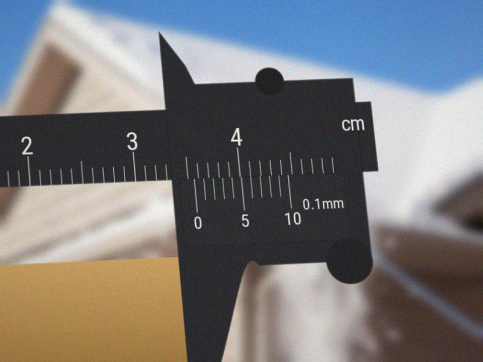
35.6 mm
